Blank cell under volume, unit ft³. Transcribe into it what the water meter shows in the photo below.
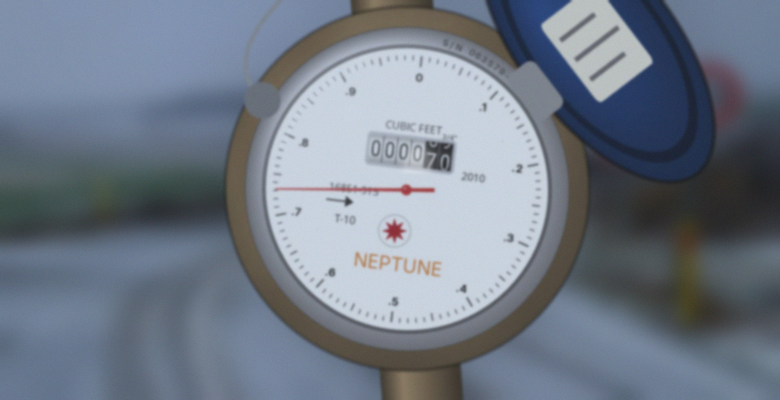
69.73 ft³
